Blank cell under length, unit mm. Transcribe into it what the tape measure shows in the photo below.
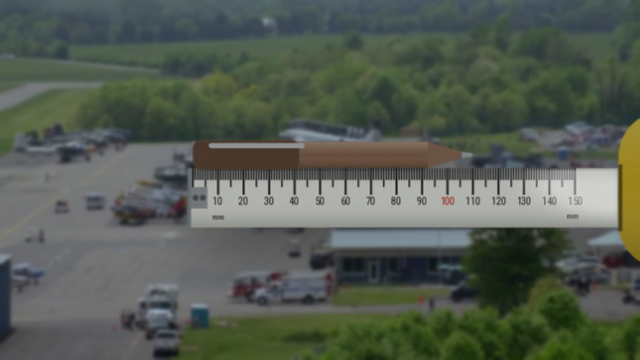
110 mm
